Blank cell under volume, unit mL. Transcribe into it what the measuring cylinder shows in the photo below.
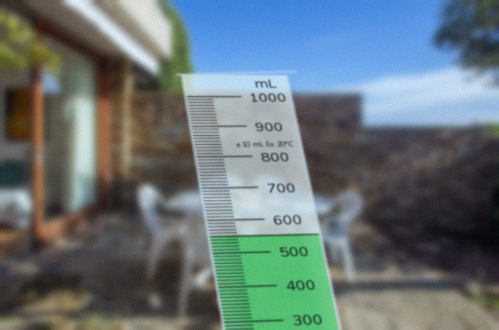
550 mL
